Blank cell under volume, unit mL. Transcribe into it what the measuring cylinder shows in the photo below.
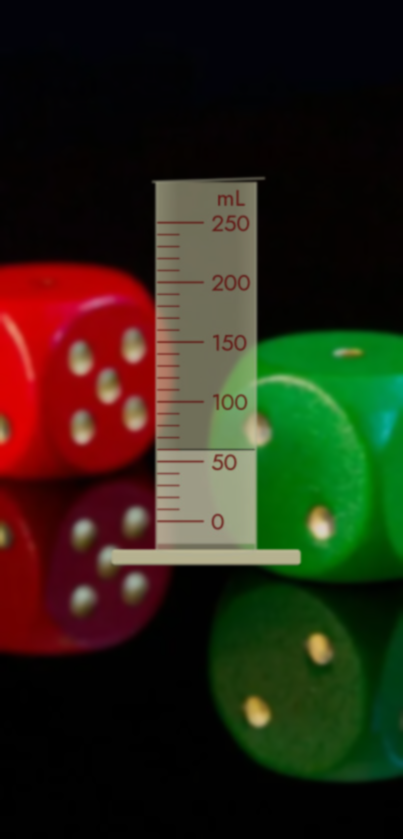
60 mL
